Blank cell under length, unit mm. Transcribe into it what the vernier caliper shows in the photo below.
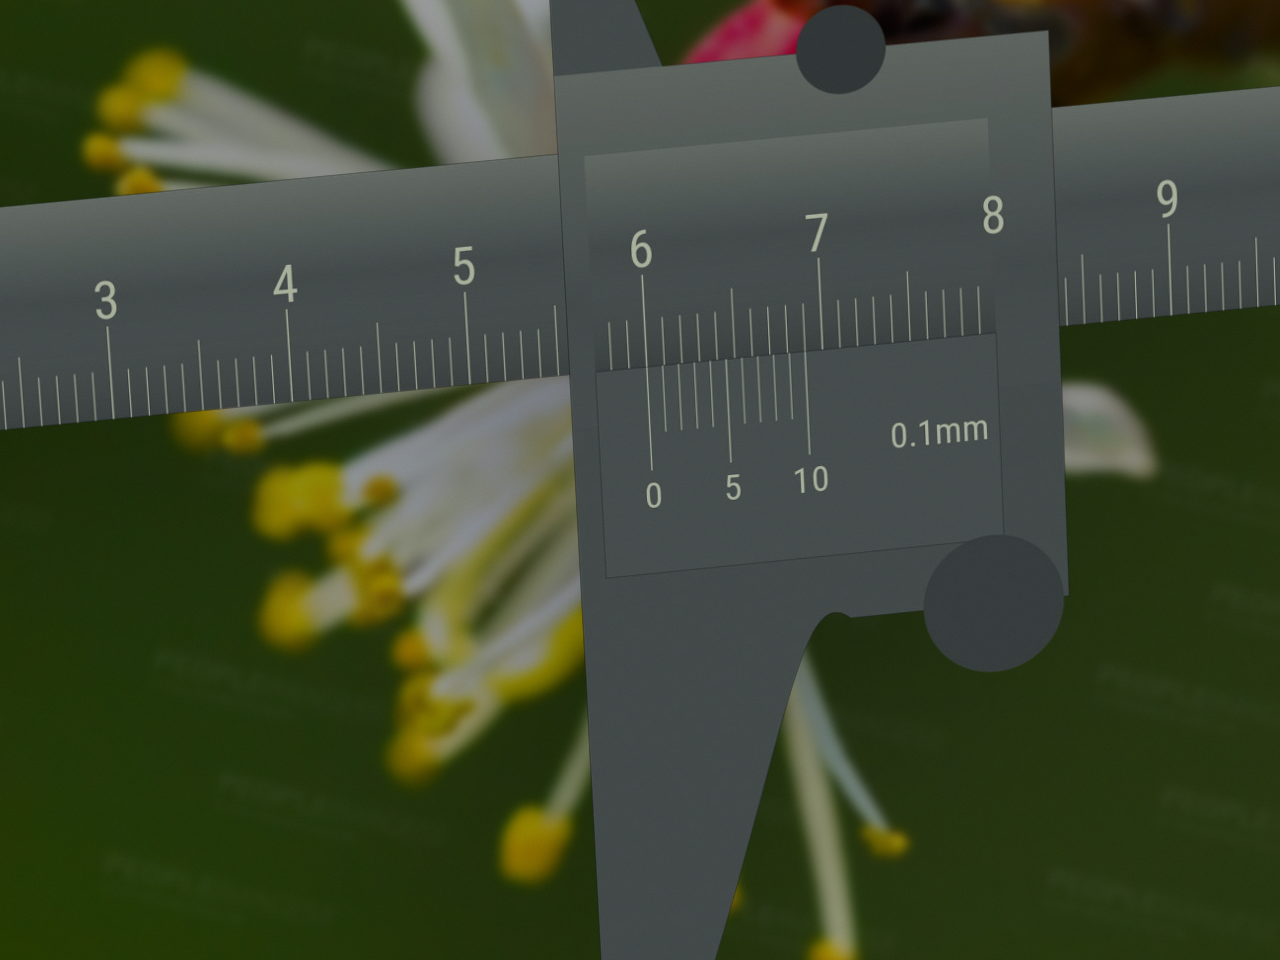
60.0 mm
